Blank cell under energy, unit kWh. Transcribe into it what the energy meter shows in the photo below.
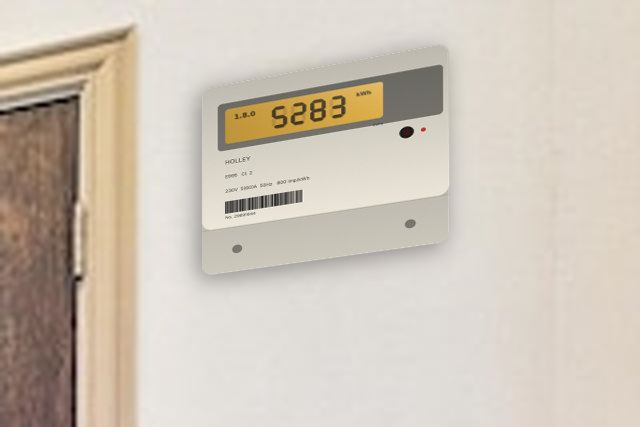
5283 kWh
